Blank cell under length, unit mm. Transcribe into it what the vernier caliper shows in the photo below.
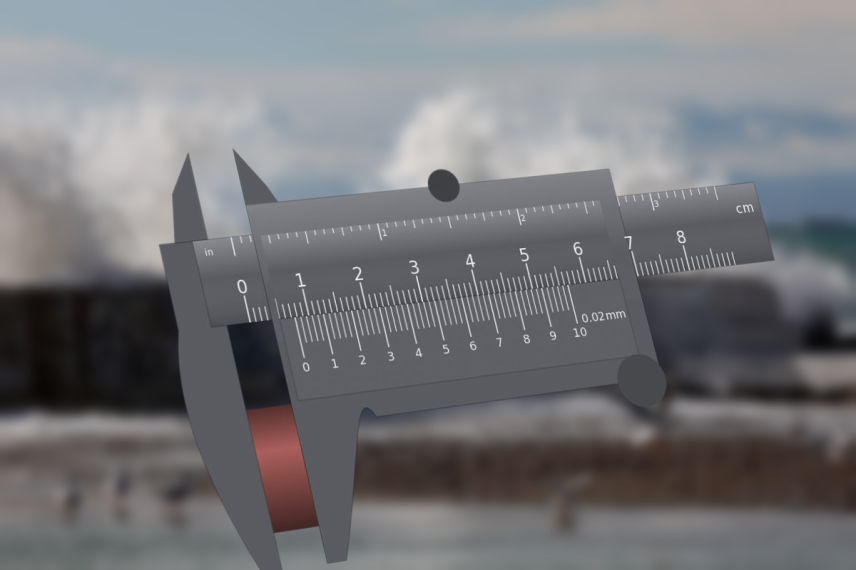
7.6 mm
